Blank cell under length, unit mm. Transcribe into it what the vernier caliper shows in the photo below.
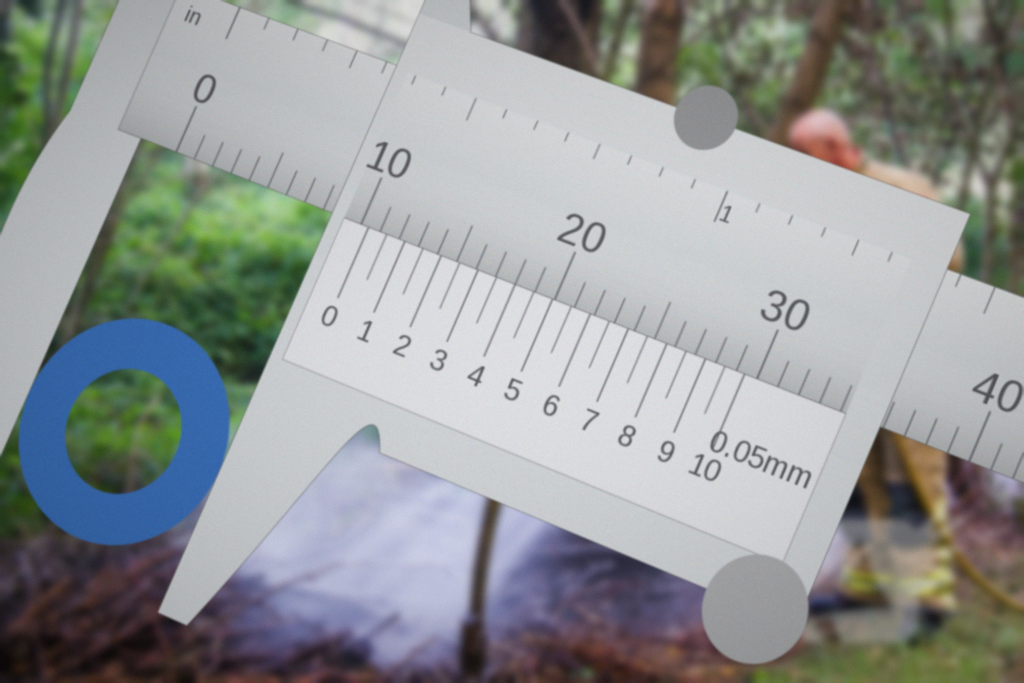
10.4 mm
